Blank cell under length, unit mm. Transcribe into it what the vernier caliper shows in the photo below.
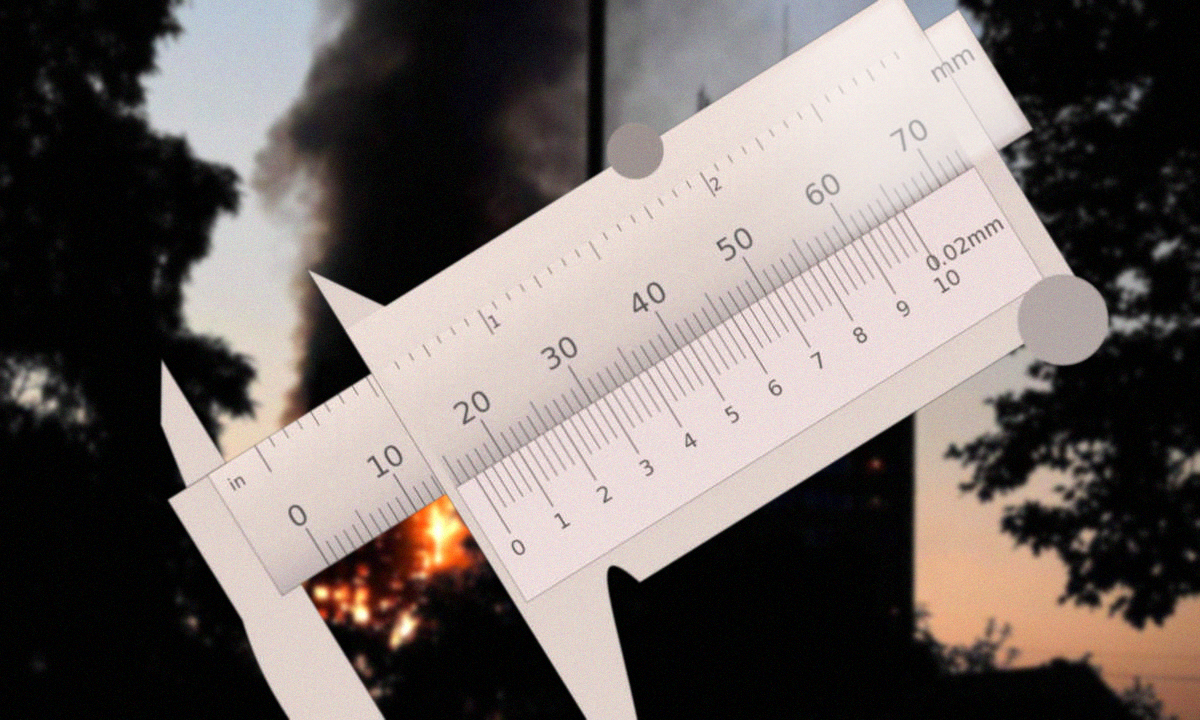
16.6 mm
